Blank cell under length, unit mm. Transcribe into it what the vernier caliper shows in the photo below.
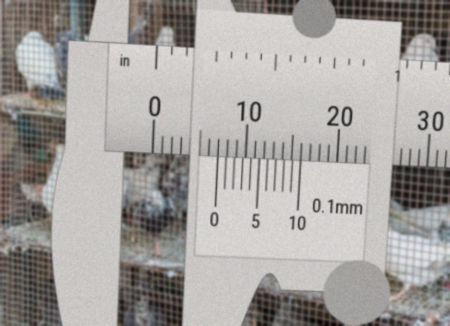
7.0 mm
